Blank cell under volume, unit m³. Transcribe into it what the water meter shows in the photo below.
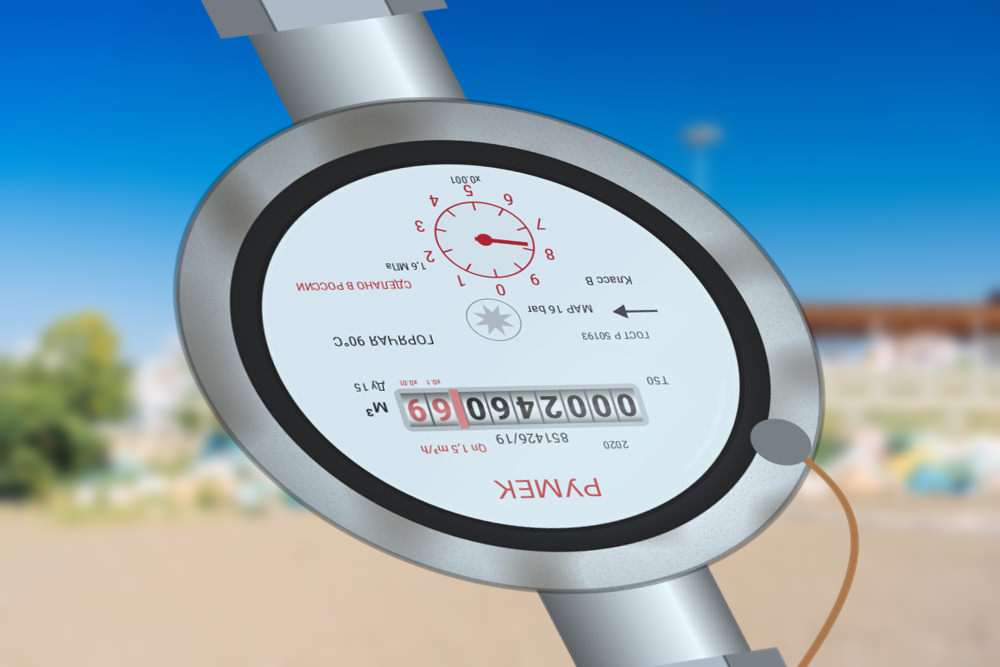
2460.697 m³
